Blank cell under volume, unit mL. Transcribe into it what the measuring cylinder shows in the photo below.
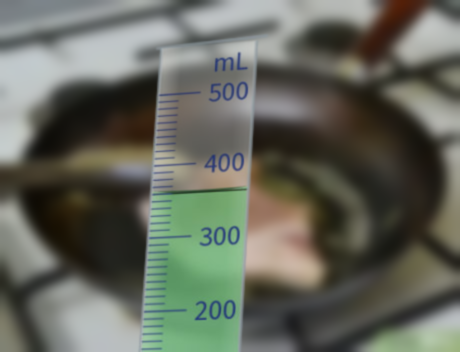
360 mL
